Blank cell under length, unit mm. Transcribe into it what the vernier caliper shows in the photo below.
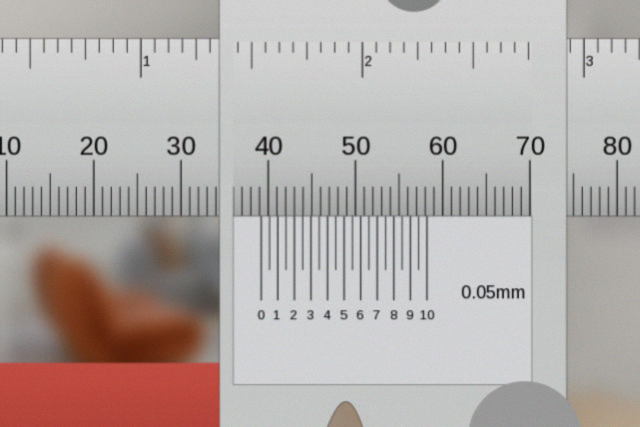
39.2 mm
